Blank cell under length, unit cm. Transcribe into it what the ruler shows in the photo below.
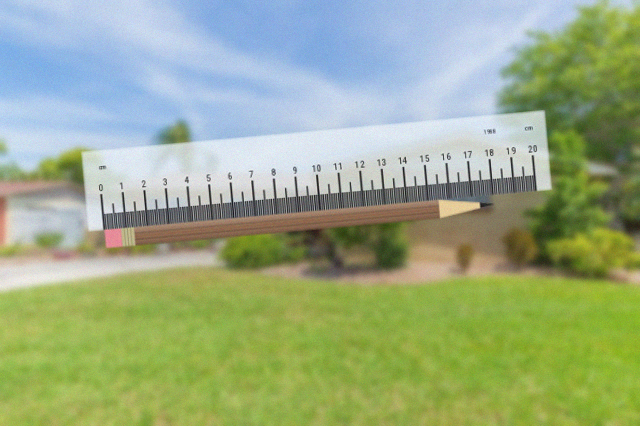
18 cm
